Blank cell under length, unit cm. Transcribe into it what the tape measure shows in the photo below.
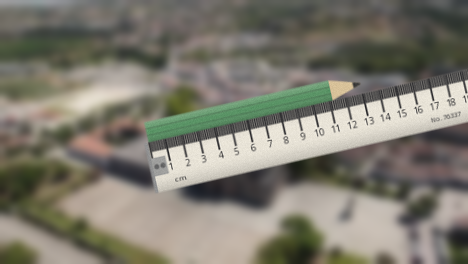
13 cm
